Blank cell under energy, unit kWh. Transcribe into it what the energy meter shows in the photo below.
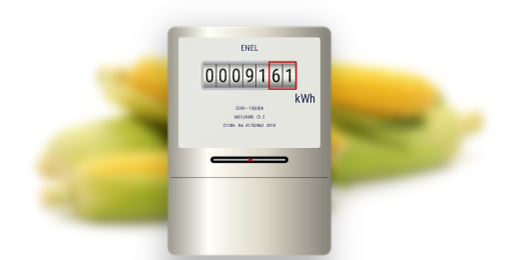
91.61 kWh
